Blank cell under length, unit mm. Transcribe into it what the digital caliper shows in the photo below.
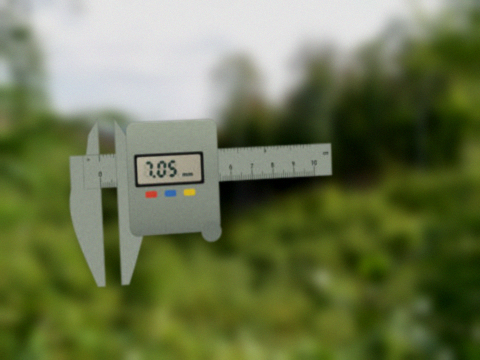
7.05 mm
